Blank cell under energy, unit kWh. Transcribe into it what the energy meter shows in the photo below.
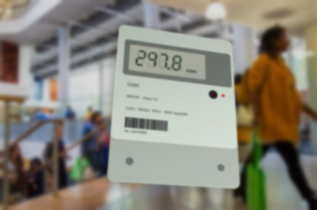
297.8 kWh
